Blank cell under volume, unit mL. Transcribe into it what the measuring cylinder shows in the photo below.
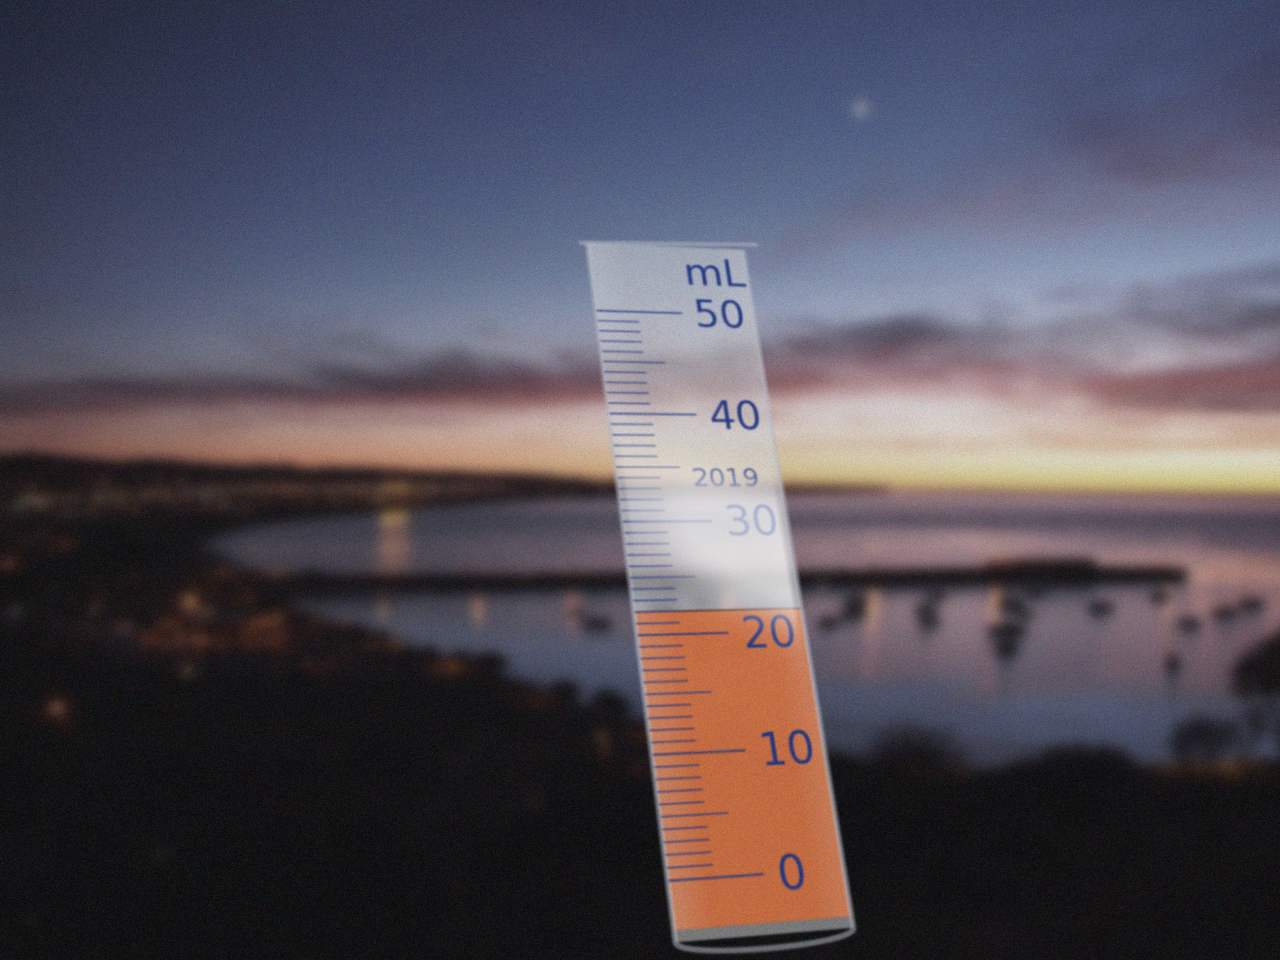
22 mL
